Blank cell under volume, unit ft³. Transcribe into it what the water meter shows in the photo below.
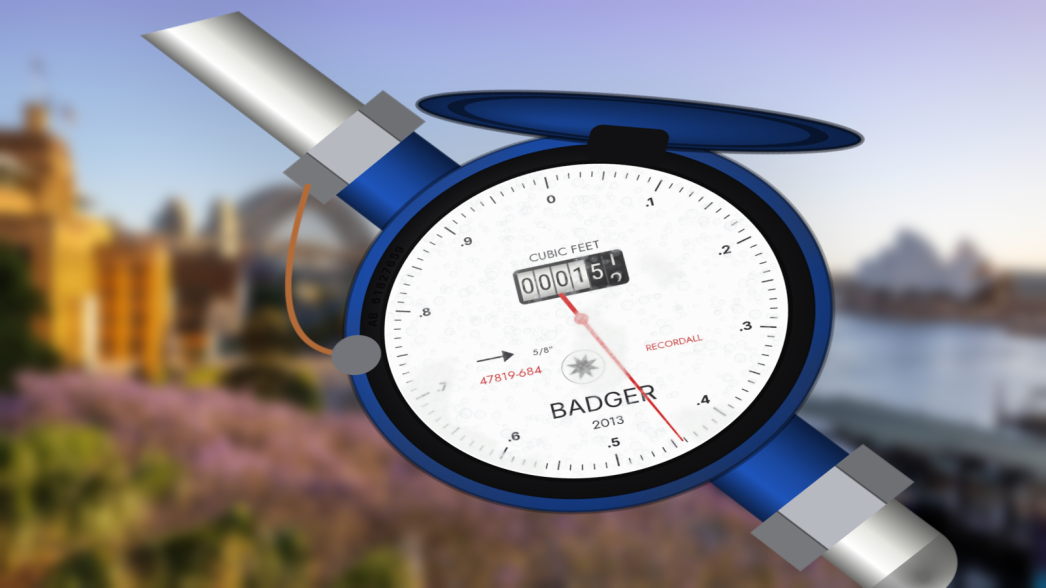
151.44 ft³
